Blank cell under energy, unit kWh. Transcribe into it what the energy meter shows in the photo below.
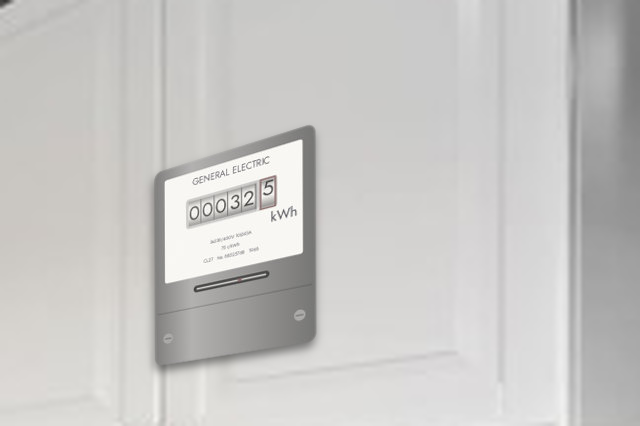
32.5 kWh
